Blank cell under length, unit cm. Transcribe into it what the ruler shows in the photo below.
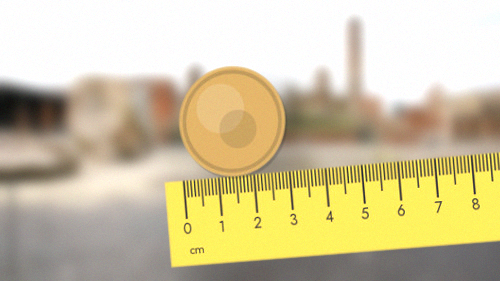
3 cm
